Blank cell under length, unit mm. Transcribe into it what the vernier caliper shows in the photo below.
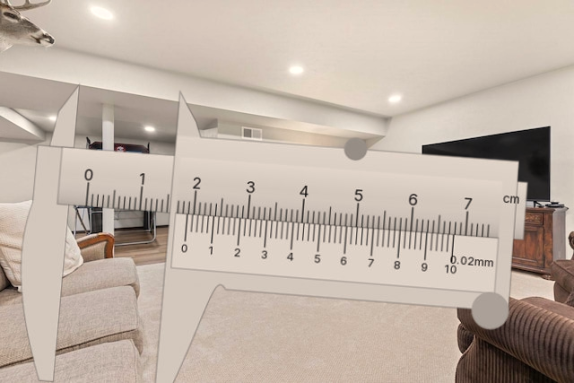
18.8 mm
